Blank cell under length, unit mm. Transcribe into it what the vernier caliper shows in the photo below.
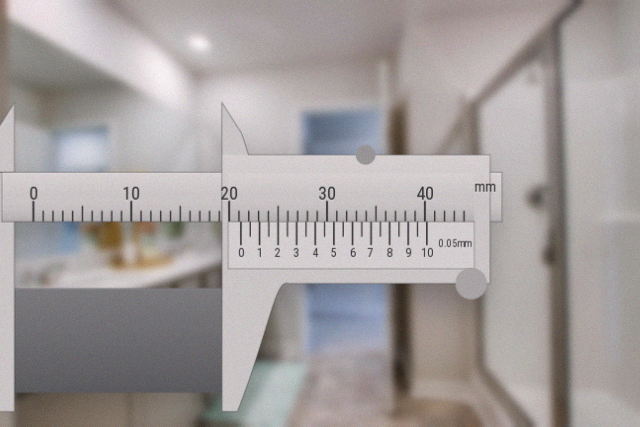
21.2 mm
